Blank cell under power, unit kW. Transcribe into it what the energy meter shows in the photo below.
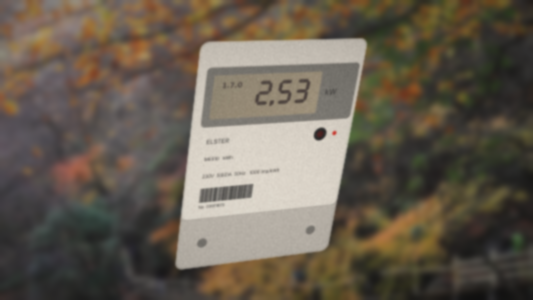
2.53 kW
